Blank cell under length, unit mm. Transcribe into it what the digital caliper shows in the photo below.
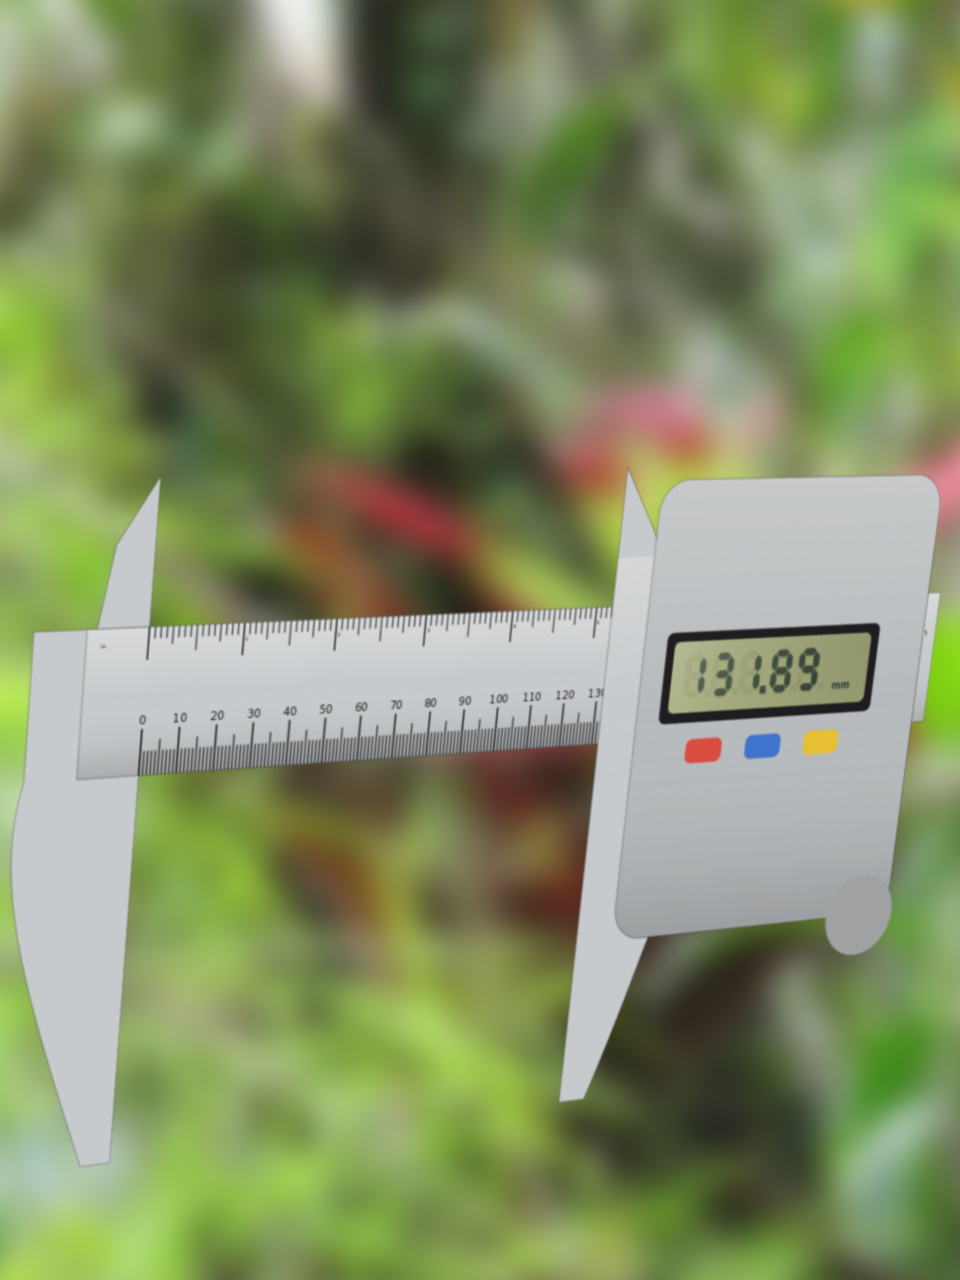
131.89 mm
